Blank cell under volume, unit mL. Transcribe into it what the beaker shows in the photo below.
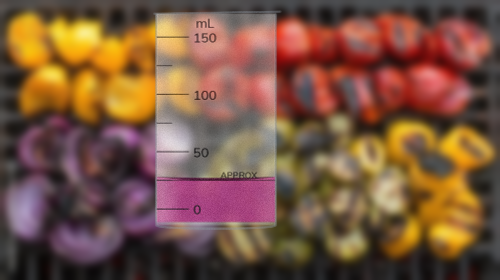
25 mL
